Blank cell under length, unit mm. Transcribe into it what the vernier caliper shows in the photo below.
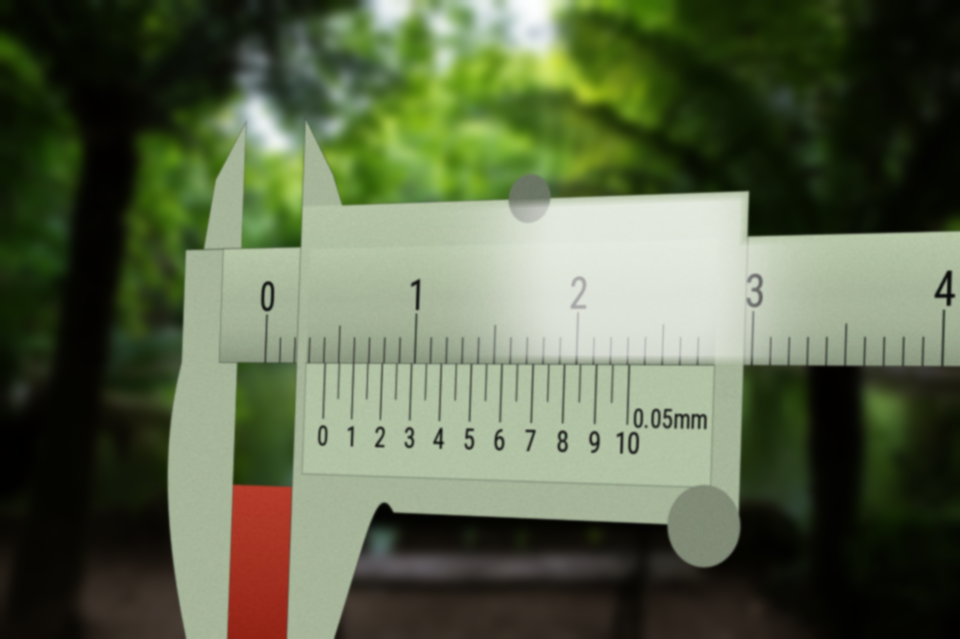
4.1 mm
